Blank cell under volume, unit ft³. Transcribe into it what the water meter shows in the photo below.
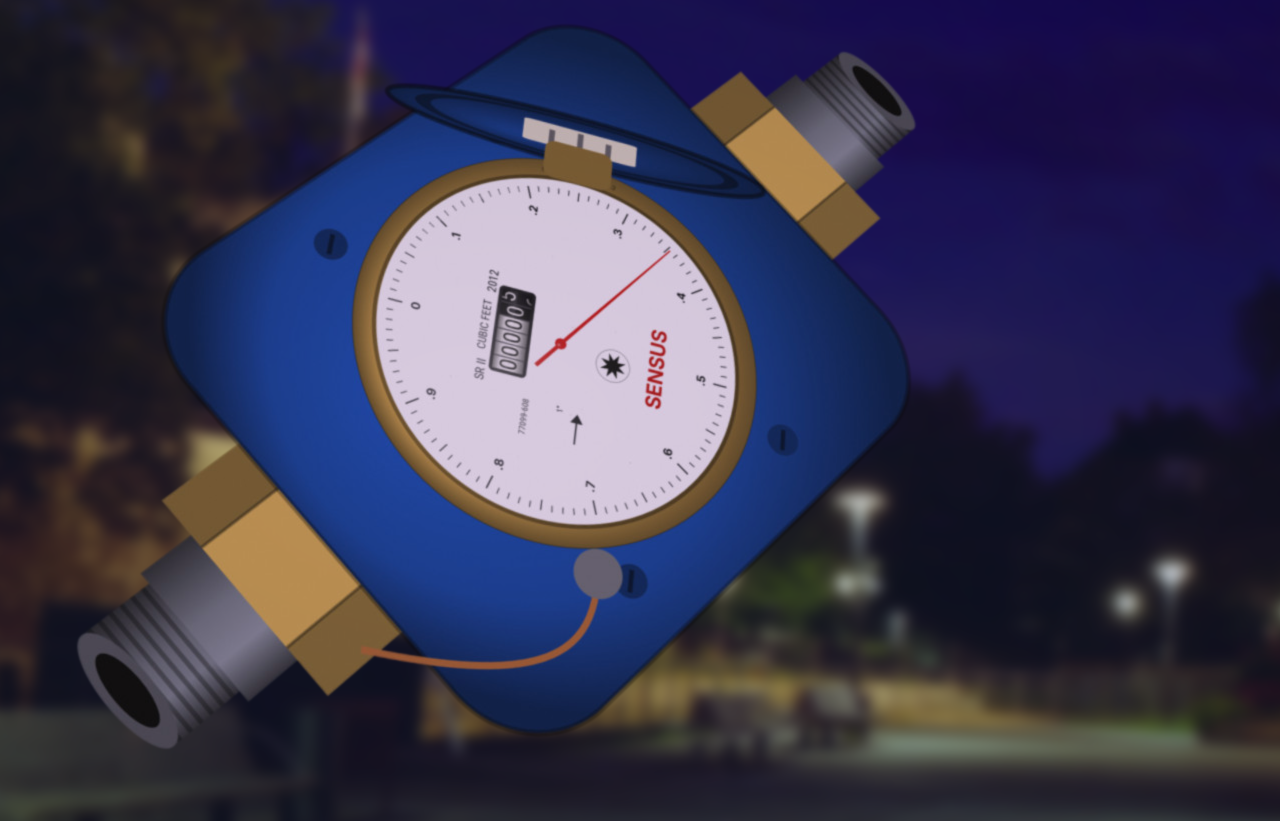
5.35 ft³
